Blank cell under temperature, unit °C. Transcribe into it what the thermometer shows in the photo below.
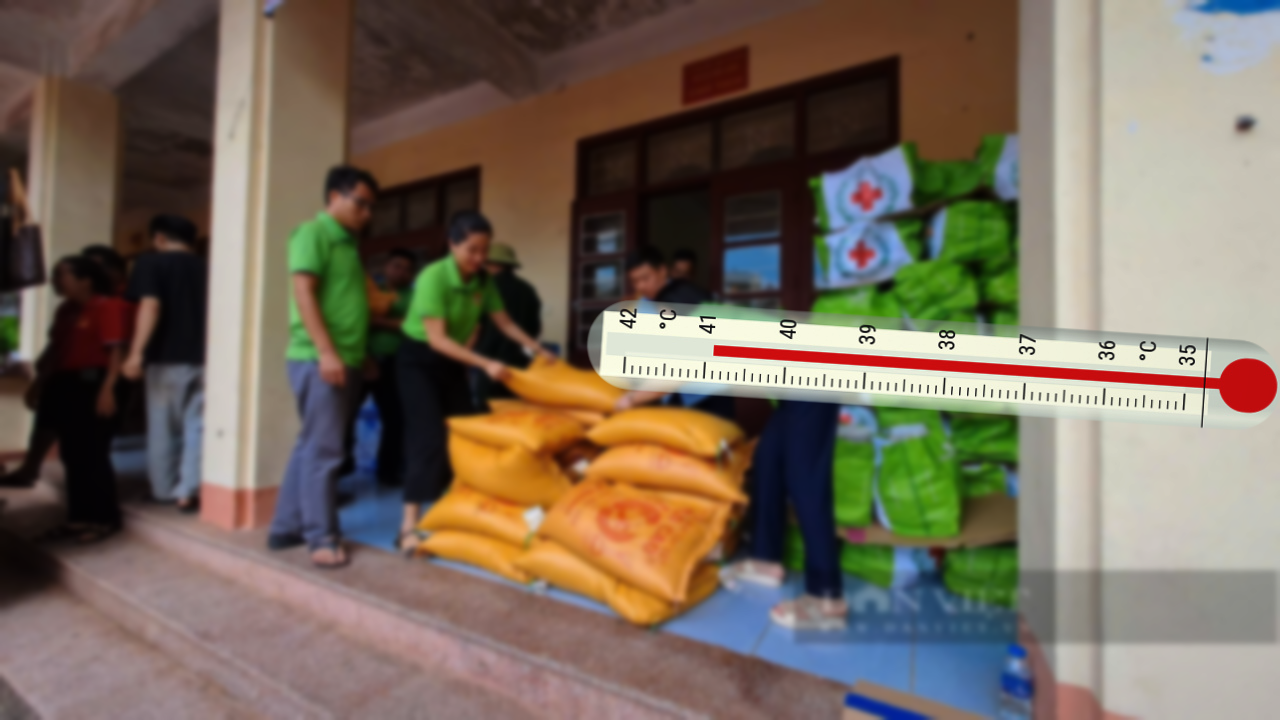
40.9 °C
